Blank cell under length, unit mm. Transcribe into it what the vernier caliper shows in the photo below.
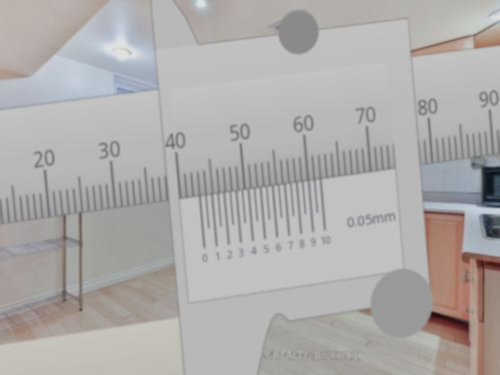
43.0 mm
